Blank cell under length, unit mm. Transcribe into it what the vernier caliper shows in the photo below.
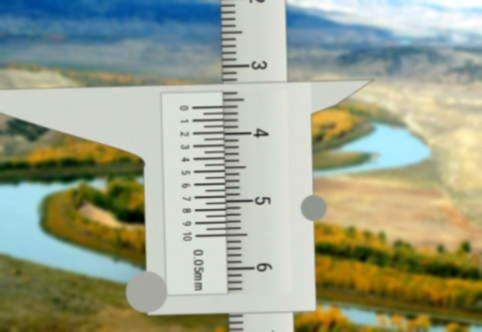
36.0 mm
